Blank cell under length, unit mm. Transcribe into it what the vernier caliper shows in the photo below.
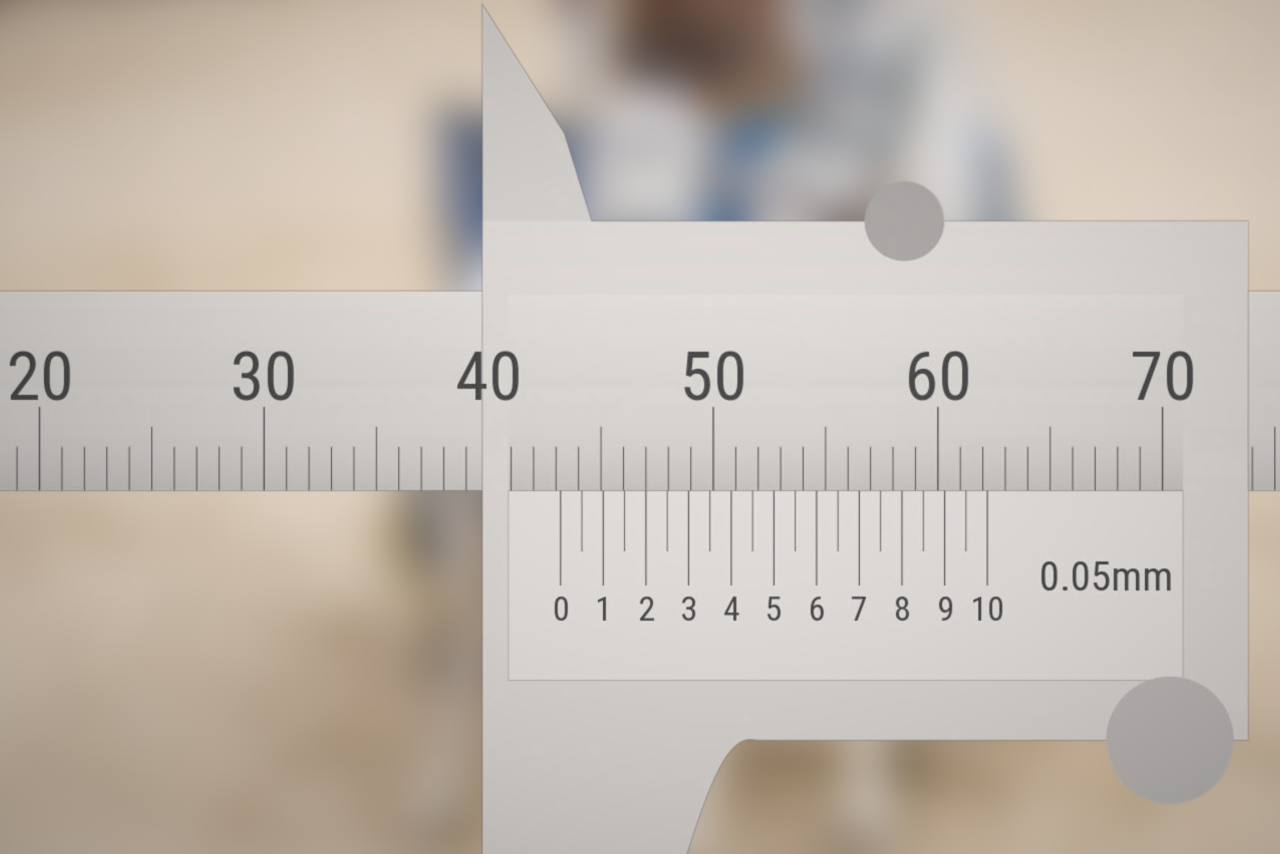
43.2 mm
